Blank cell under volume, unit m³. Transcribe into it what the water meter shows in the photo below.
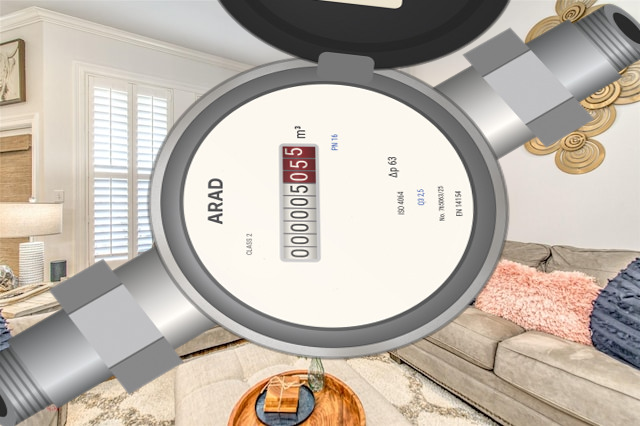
5.055 m³
